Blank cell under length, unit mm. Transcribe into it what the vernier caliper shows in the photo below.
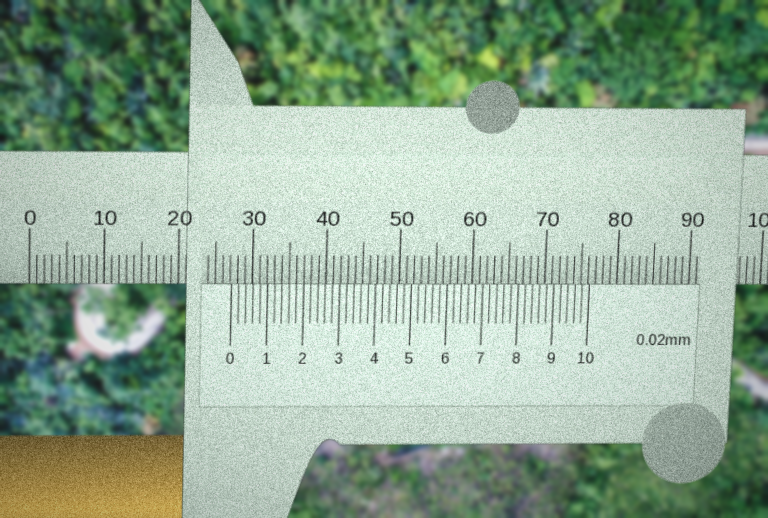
27.2 mm
